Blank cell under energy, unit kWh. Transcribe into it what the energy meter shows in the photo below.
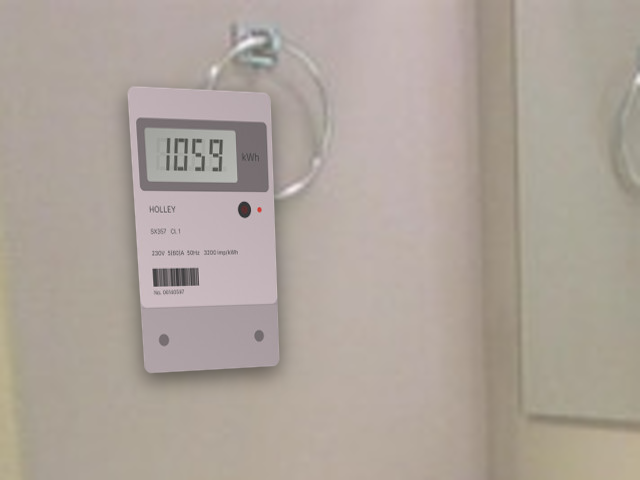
1059 kWh
